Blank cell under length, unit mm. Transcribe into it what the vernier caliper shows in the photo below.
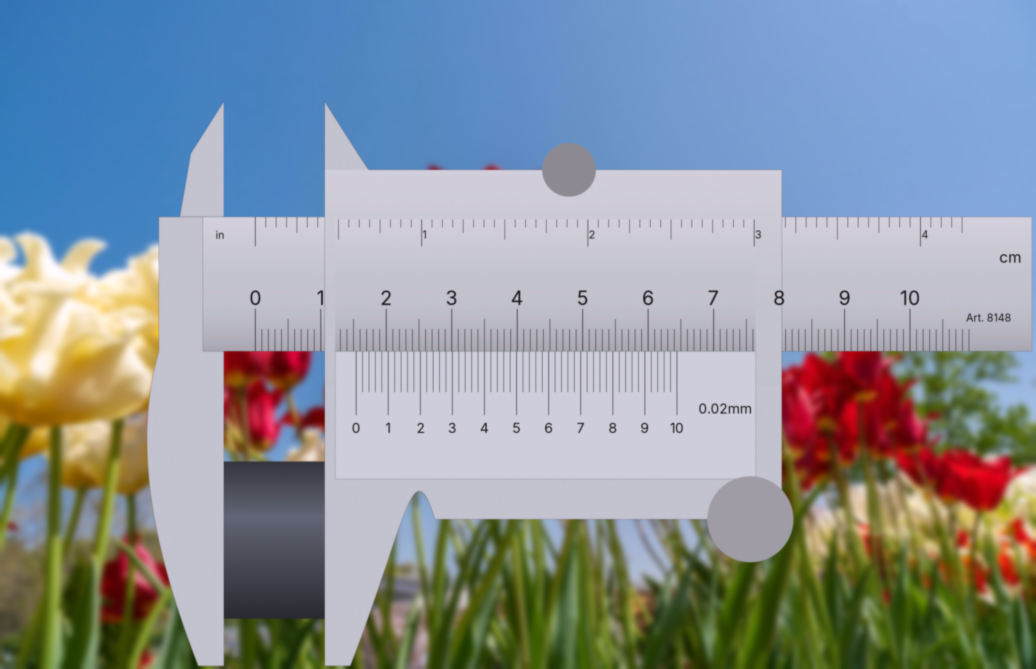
15.4 mm
